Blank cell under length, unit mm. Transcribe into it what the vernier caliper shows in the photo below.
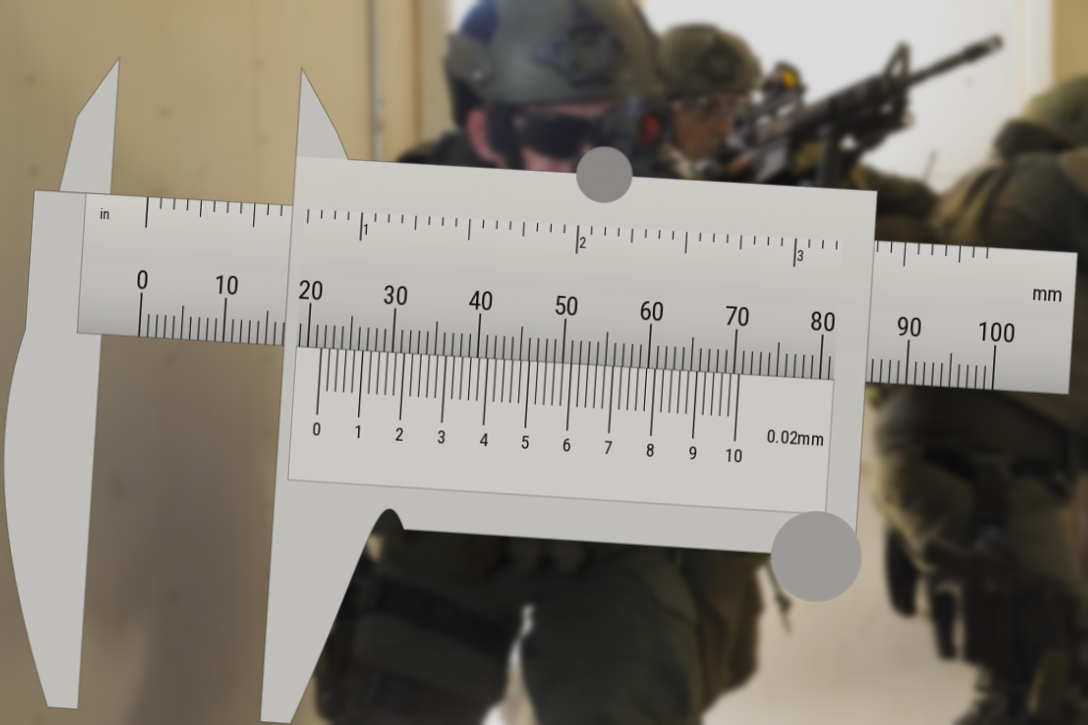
21.6 mm
